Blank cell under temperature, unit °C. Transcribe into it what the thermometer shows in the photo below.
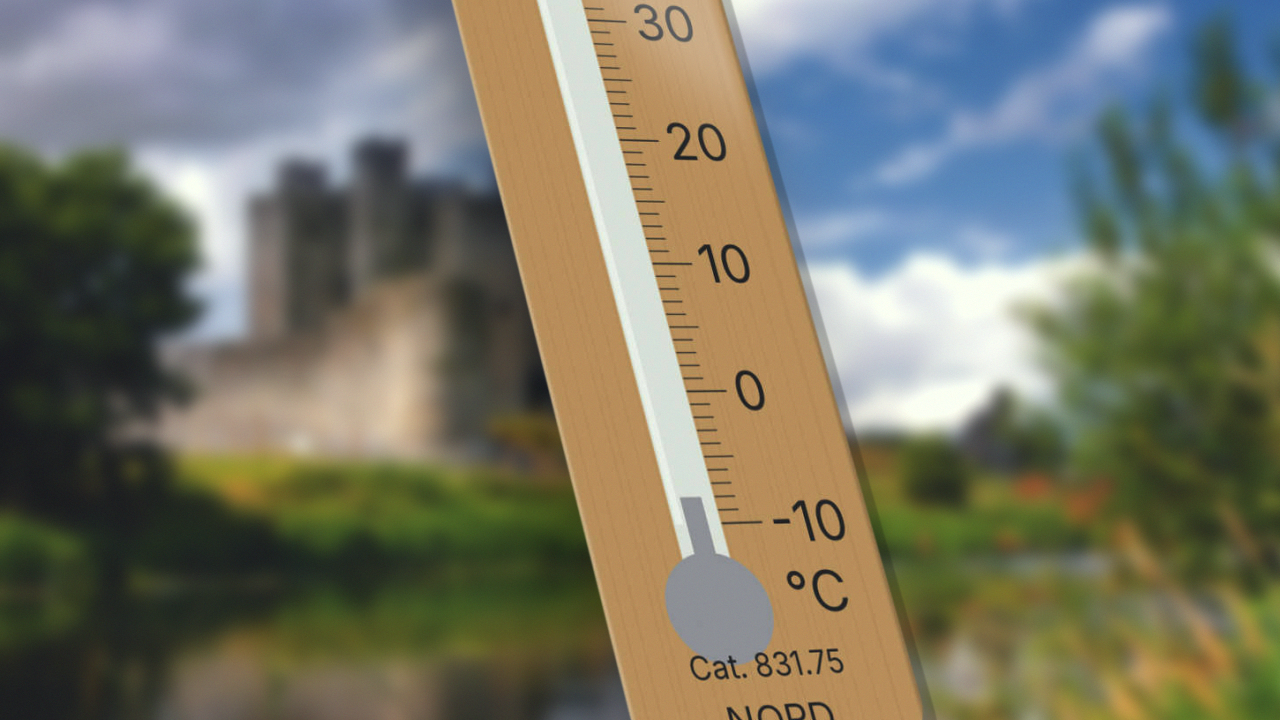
-8 °C
